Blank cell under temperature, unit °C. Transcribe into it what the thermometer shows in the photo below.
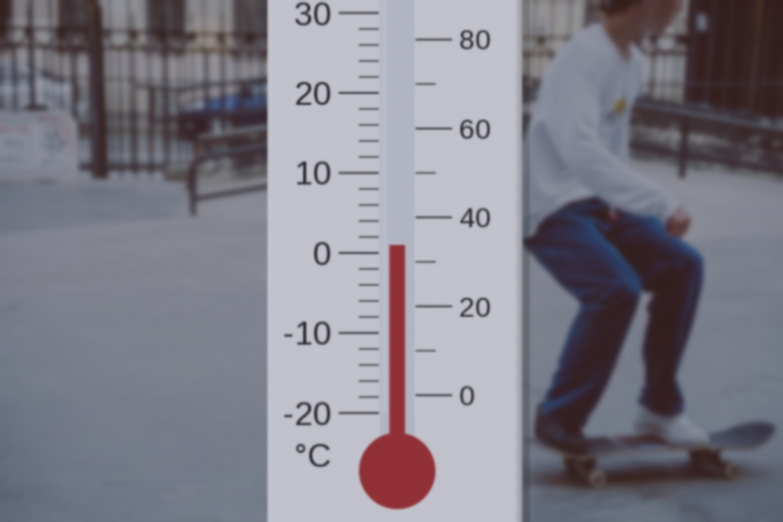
1 °C
